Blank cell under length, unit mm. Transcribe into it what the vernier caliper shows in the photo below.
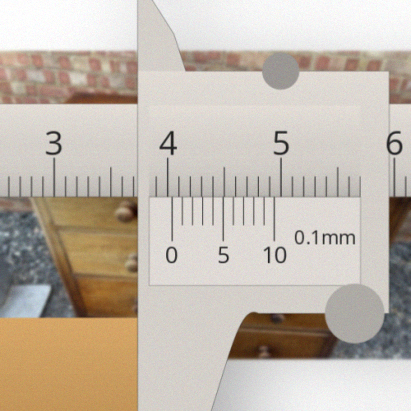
40.4 mm
